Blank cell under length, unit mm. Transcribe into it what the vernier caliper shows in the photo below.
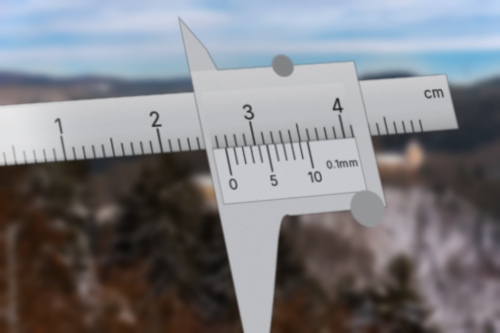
26.8 mm
